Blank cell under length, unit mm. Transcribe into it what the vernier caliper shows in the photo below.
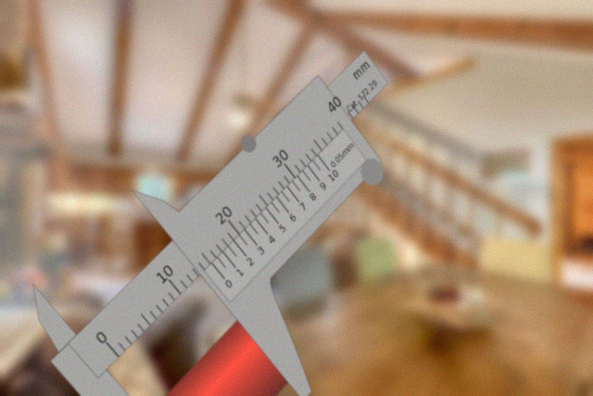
15.2 mm
